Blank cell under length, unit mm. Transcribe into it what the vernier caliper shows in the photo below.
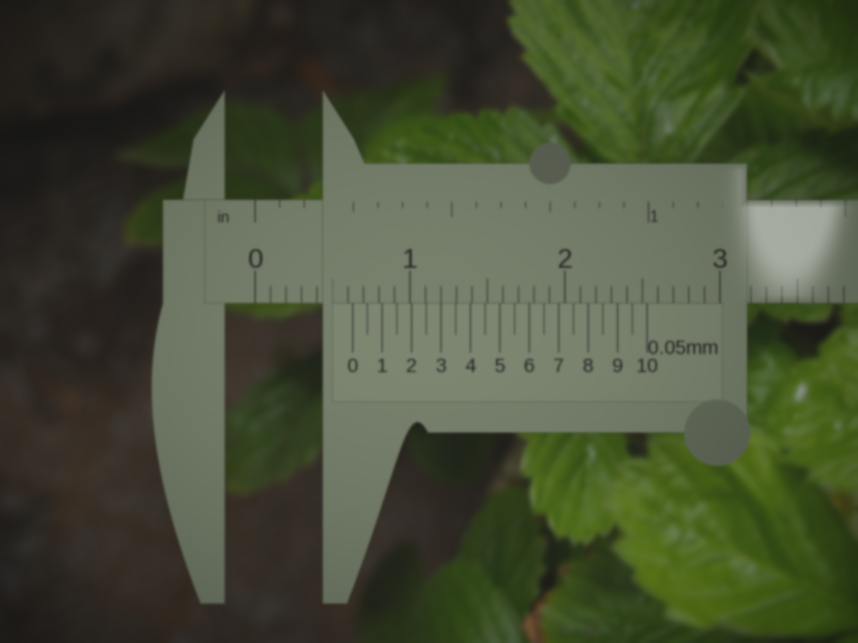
6.3 mm
